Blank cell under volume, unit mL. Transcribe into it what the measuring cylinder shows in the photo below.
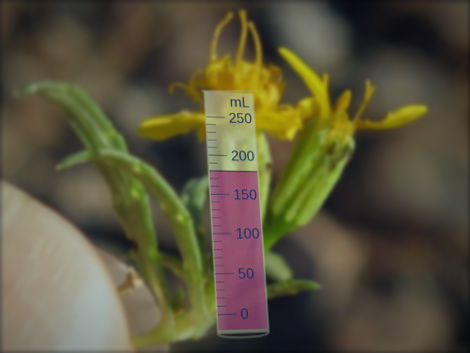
180 mL
